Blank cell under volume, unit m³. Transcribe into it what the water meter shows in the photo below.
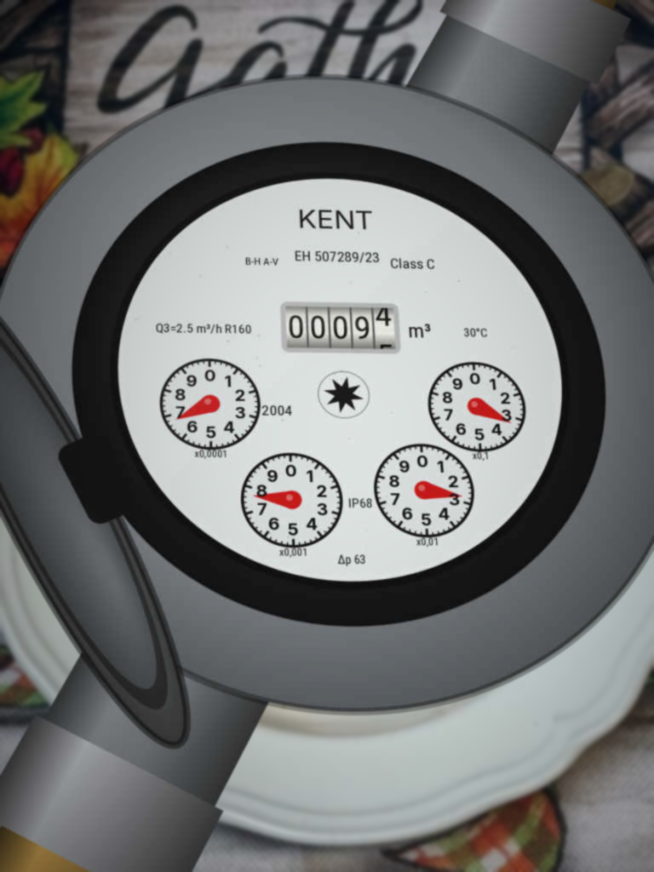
94.3276 m³
